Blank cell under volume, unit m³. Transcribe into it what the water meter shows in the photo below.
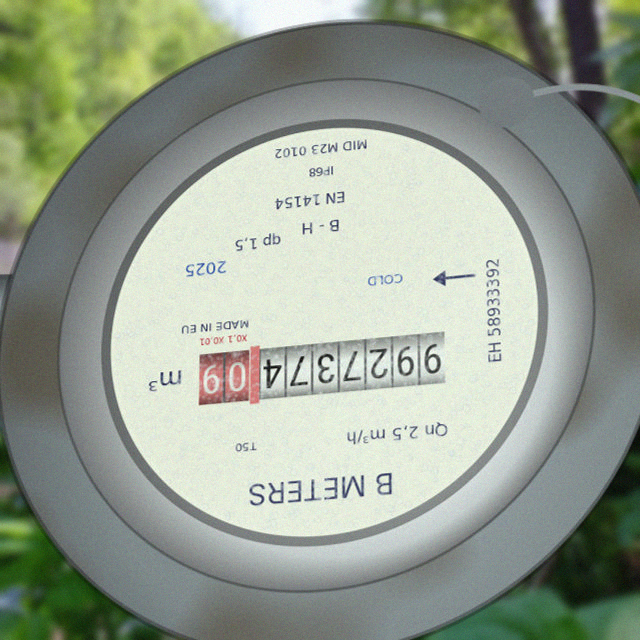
9927374.09 m³
